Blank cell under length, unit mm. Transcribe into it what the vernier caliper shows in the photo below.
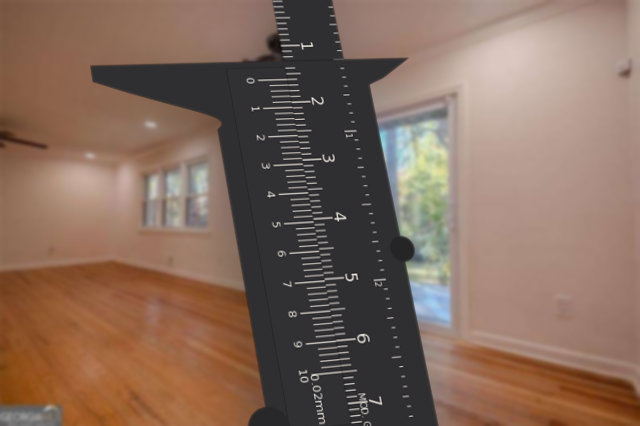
16.0 mm
